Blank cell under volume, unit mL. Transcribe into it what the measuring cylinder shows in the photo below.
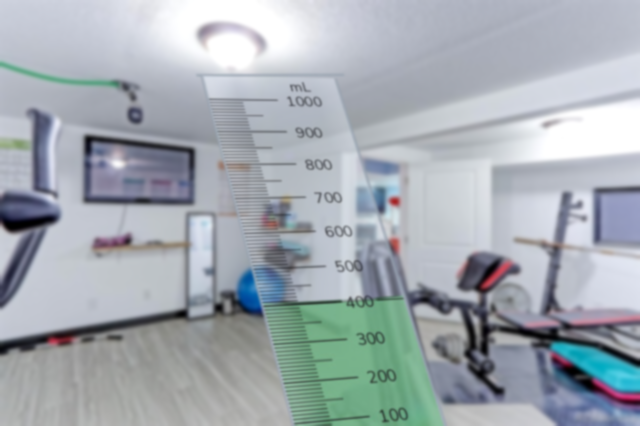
400 mL
